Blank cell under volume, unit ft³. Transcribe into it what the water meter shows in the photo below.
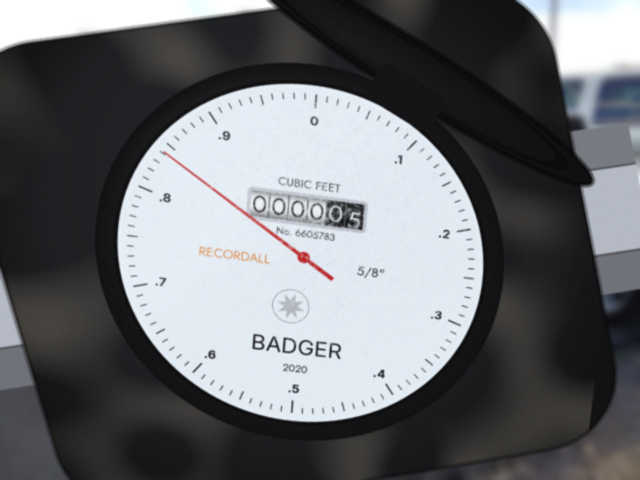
4.84 ft³
